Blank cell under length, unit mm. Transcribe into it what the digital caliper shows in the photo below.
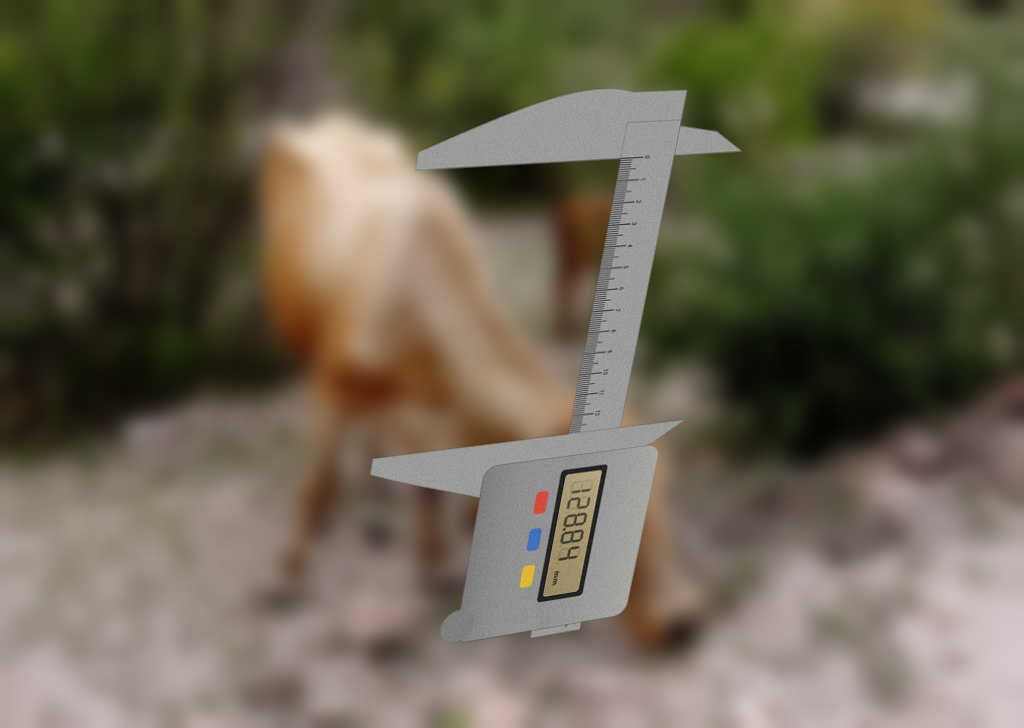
128.84 mm
